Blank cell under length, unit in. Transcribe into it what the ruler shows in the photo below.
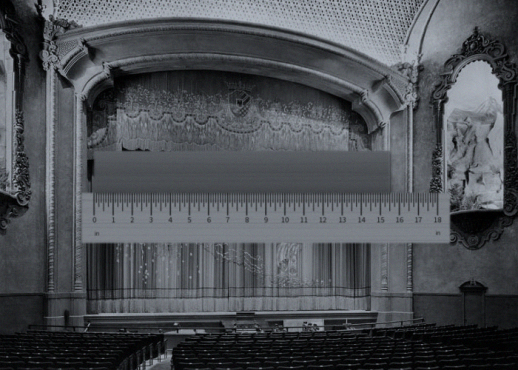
15.5 in
